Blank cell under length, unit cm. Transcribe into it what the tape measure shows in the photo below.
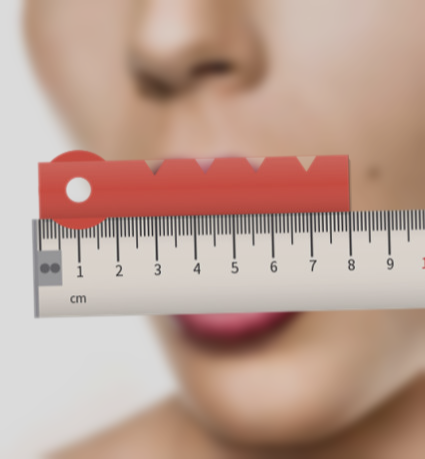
8 cm
